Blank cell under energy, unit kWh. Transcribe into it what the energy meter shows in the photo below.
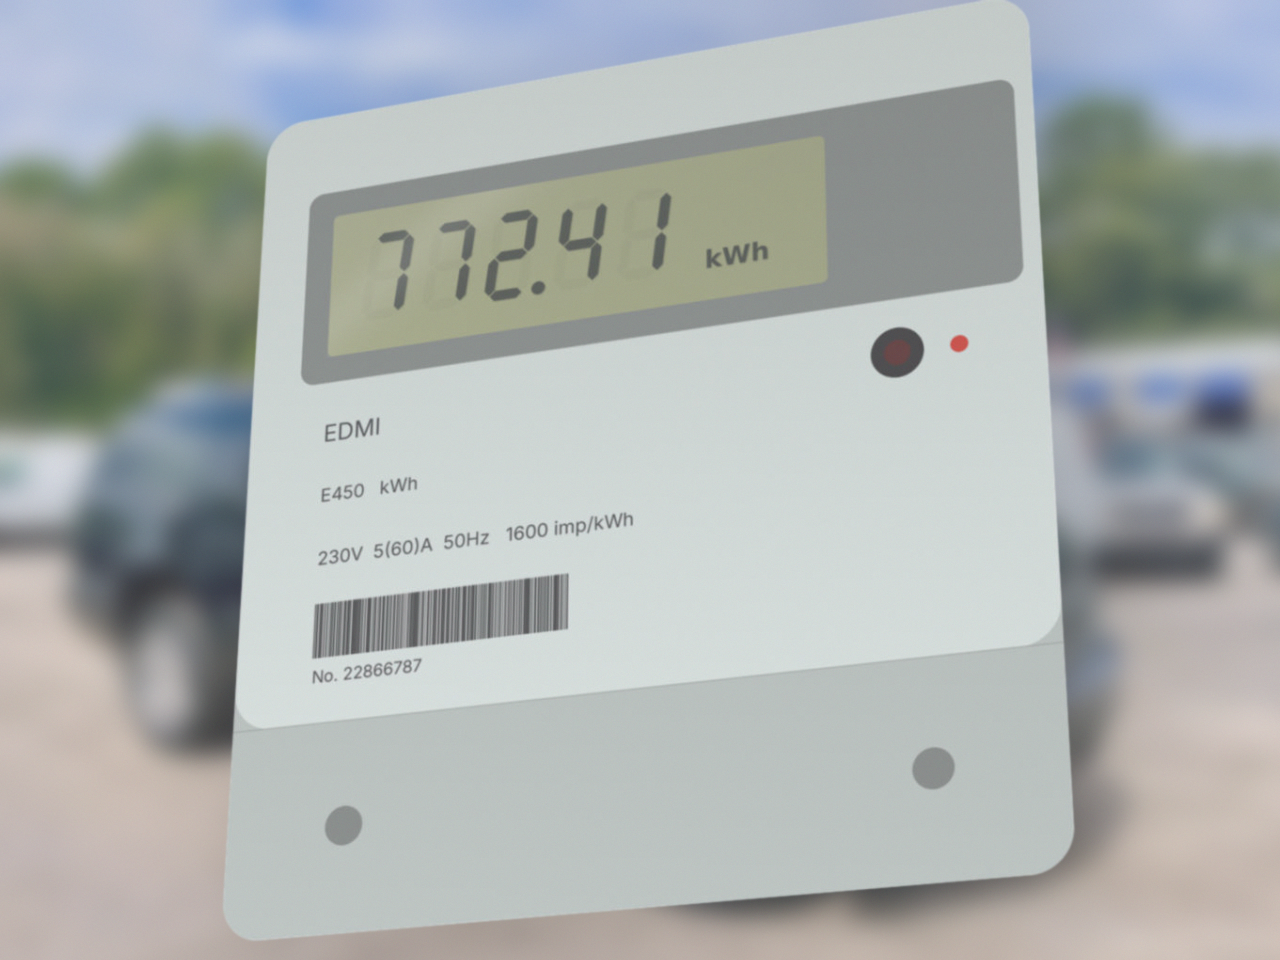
772.41 kWh
